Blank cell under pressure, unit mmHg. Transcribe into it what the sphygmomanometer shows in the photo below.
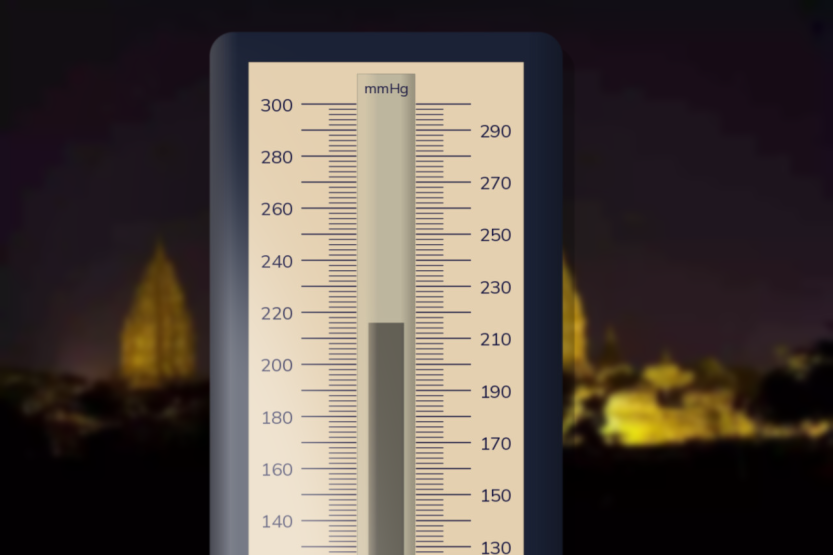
216 mmHg
